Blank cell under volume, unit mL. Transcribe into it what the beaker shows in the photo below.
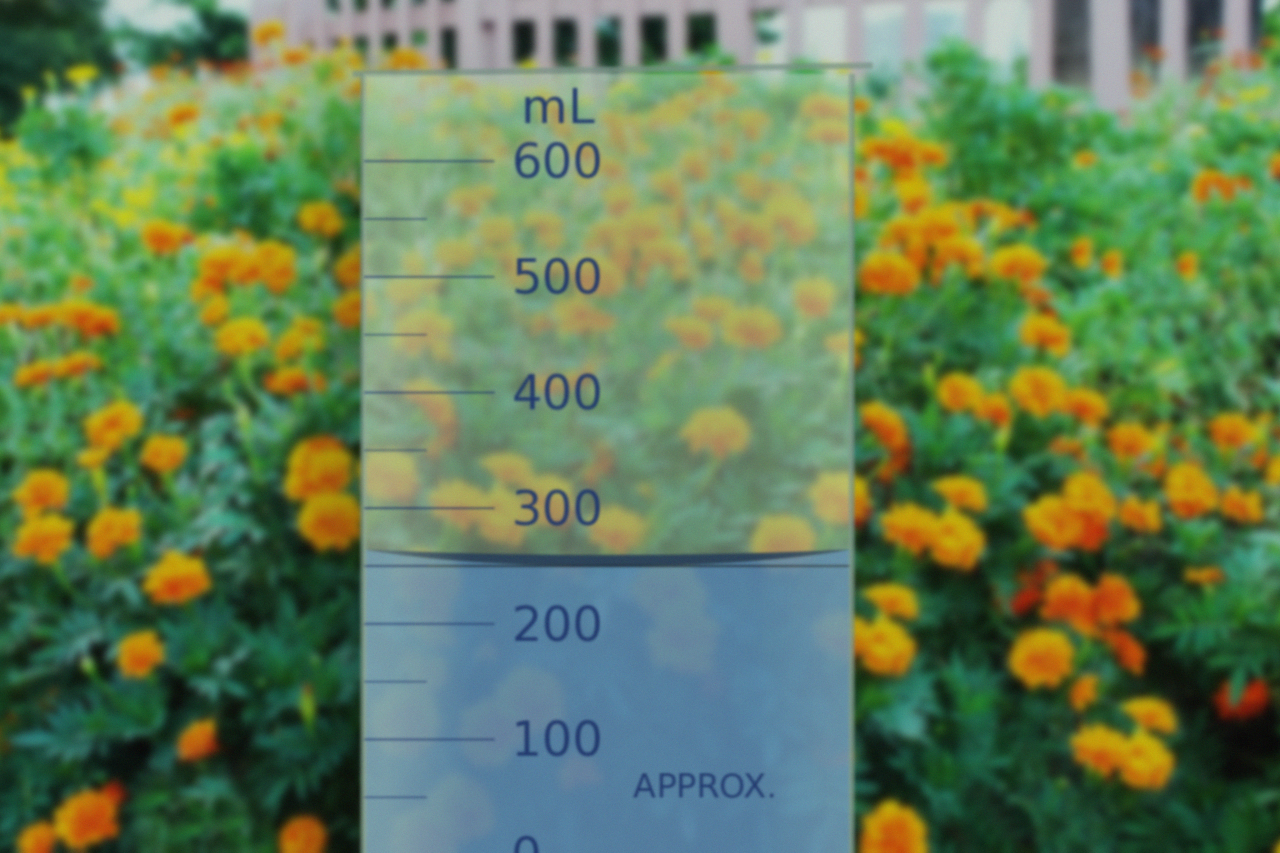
250 mL
